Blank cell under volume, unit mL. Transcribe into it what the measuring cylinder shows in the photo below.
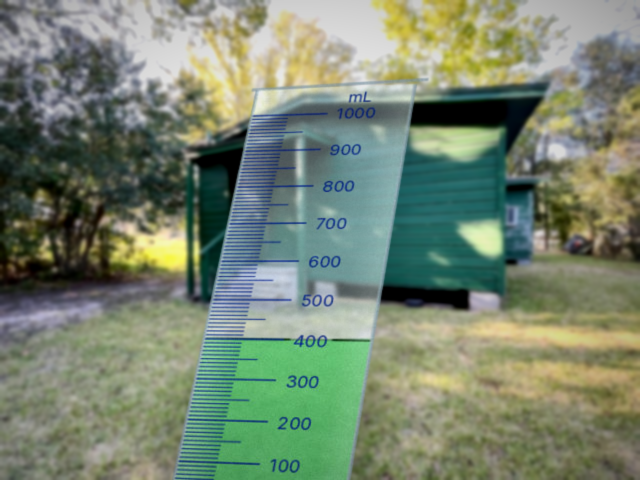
400 mL
